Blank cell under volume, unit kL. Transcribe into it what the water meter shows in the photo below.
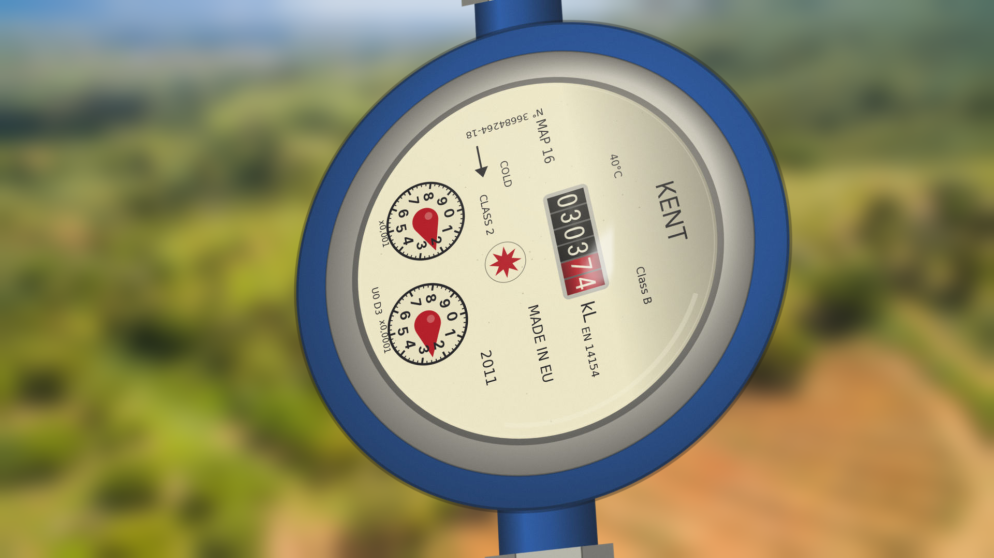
303.7422 kL
